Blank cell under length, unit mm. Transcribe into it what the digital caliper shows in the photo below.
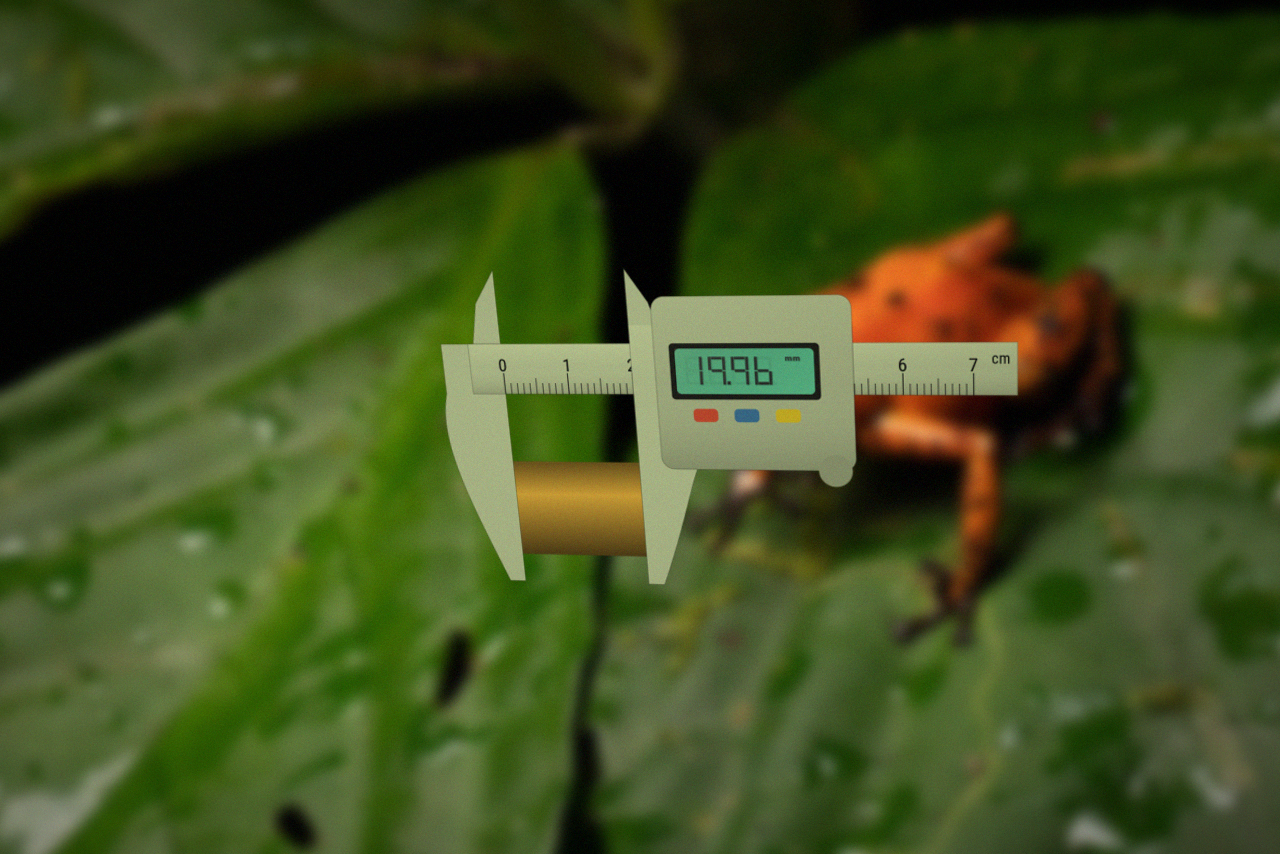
19.96 mm
